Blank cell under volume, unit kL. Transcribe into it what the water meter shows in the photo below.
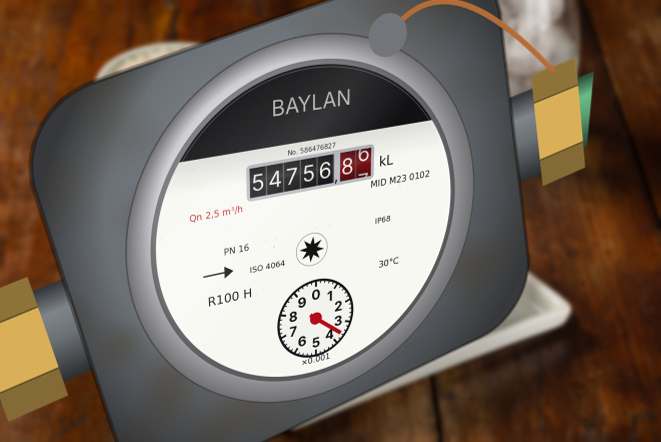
54756.863 kL
